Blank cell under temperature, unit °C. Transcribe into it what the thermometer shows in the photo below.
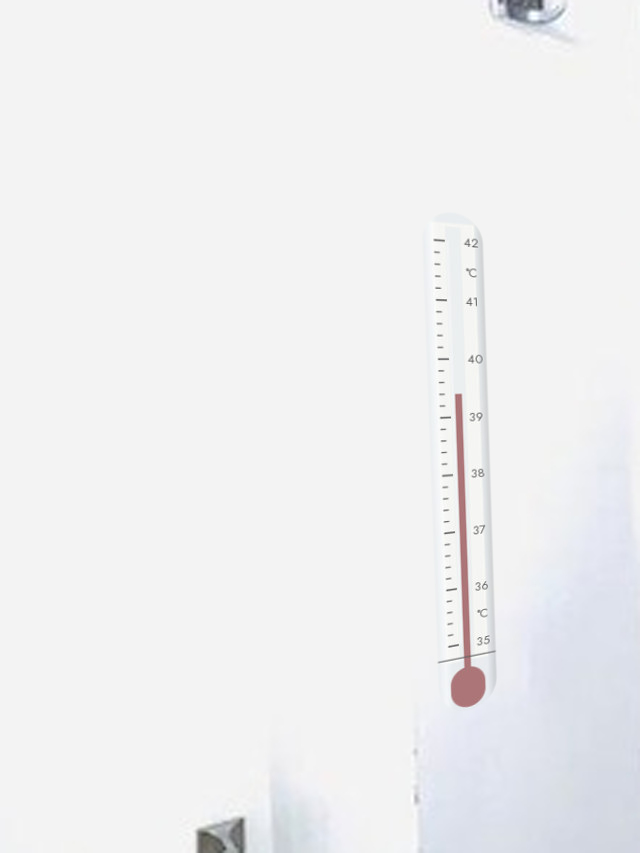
39.4 °C
